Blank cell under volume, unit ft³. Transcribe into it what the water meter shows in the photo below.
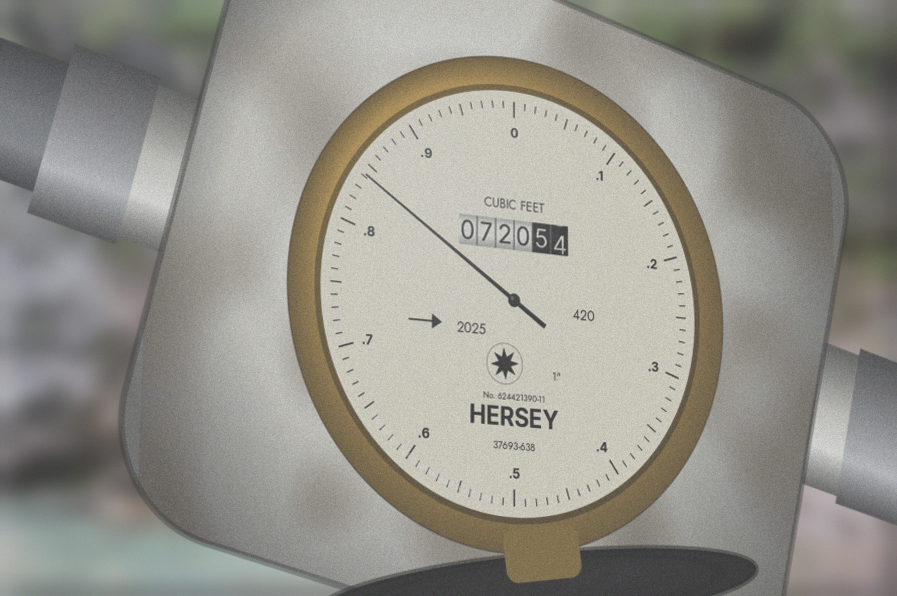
72053.84 ft³
